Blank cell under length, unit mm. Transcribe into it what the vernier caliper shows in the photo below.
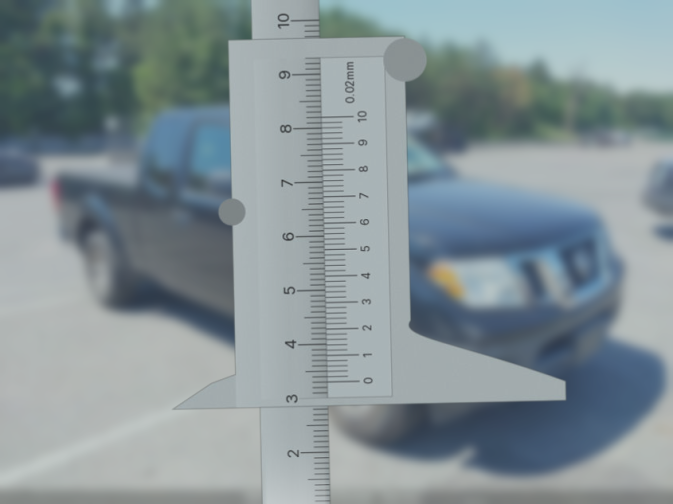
33.0 mm
